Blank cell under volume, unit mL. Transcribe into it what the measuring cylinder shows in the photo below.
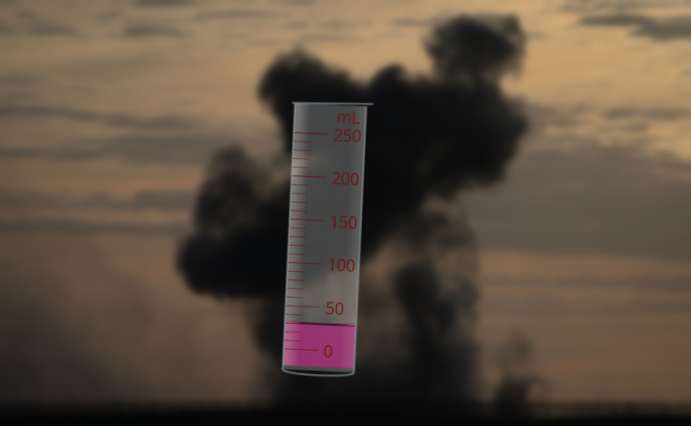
30 mL
